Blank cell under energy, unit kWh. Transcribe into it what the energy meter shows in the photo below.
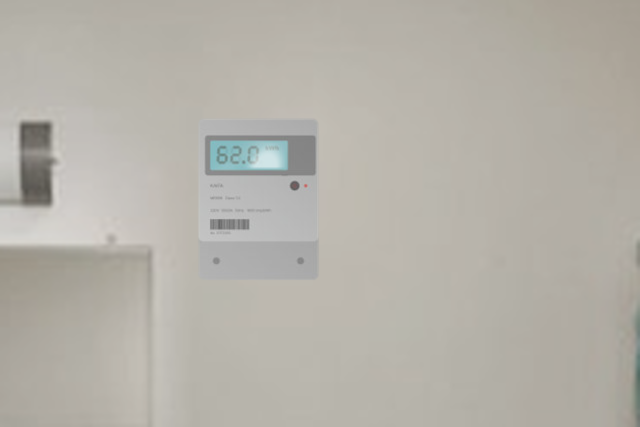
62.0 kWh
